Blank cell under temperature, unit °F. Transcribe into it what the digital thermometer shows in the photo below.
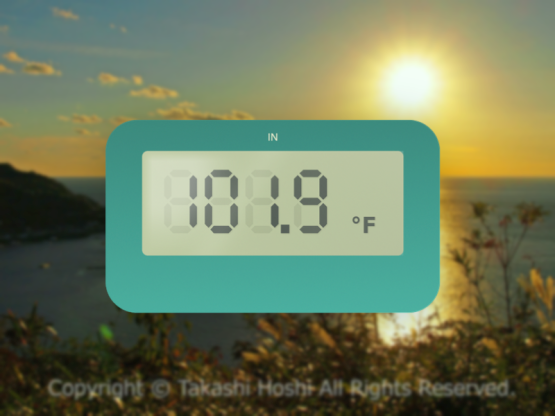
101.9 °F
